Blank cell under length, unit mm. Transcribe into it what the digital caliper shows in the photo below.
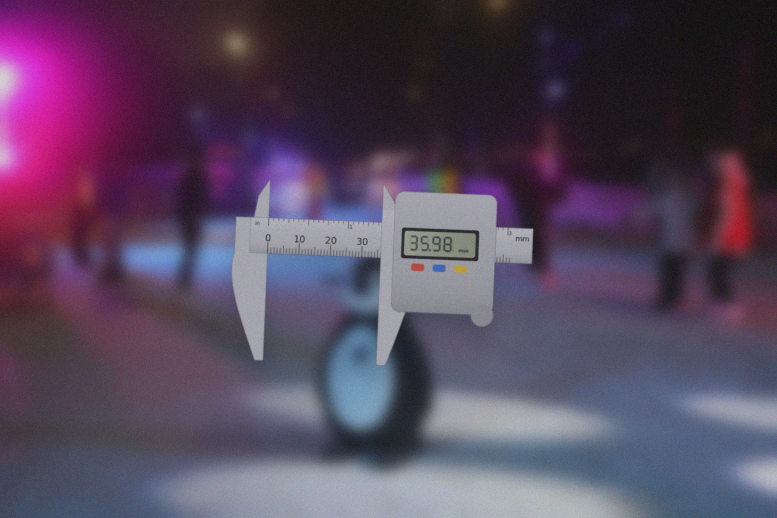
35.98 mm
